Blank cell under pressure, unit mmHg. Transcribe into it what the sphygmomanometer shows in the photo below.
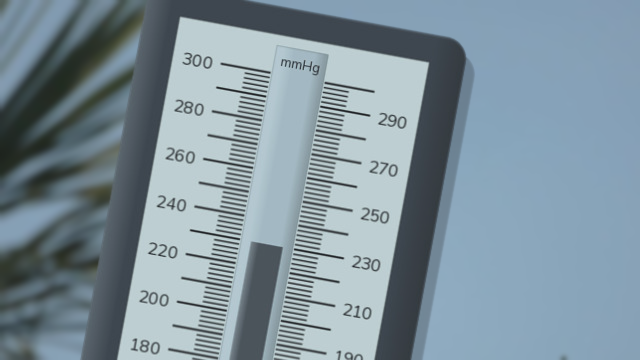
230 mmHg
